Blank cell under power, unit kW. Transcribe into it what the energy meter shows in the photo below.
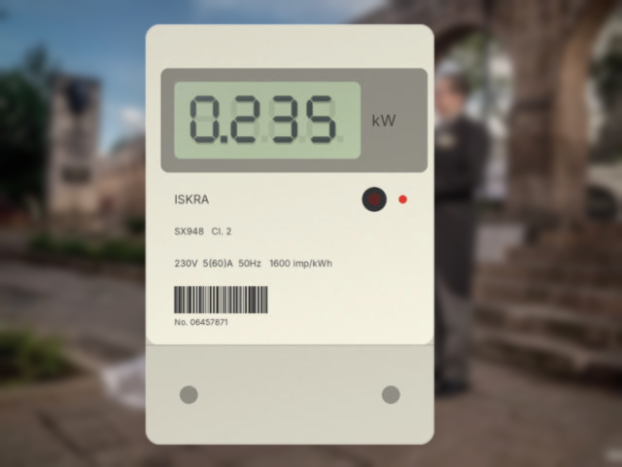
0.235 kW
